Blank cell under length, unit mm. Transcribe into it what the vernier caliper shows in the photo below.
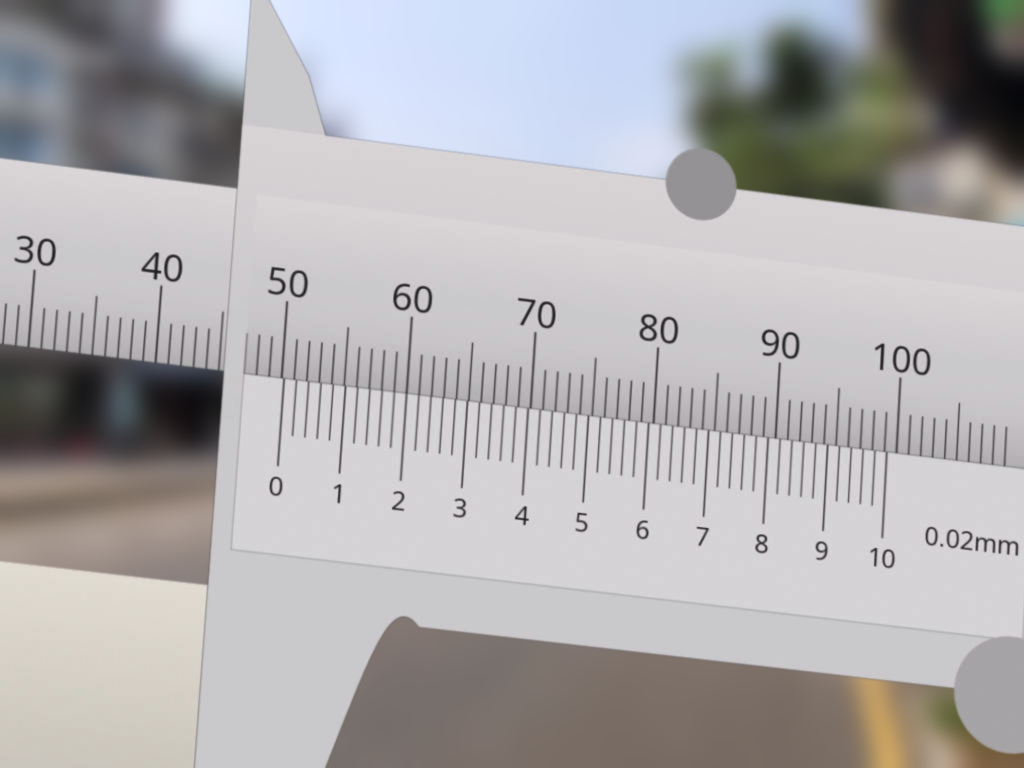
50.2 mm
